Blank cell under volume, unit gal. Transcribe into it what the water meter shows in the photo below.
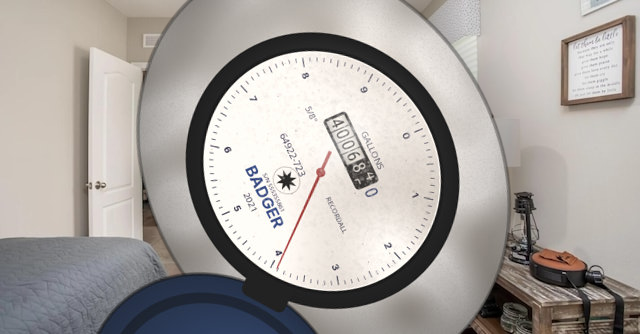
4006843.9 gal
